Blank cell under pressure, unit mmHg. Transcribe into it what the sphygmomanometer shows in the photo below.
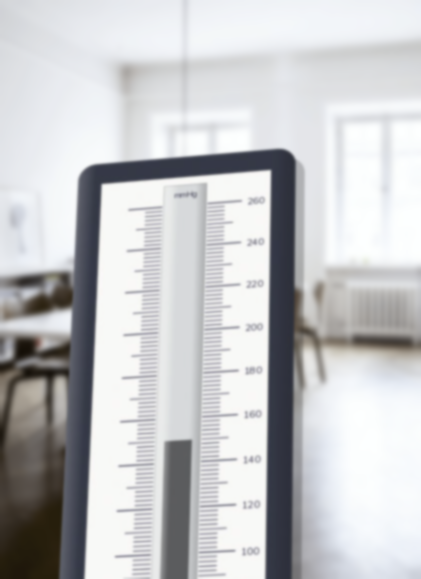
150 mmHg
